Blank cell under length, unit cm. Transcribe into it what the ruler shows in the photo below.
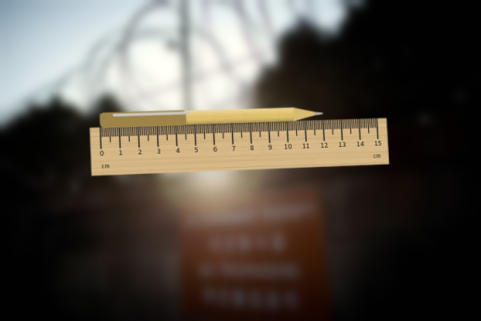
12 cm
